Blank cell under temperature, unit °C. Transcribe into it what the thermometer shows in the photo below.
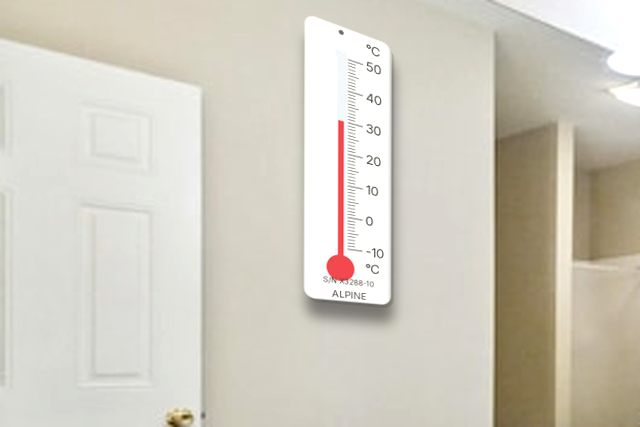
30 °C
